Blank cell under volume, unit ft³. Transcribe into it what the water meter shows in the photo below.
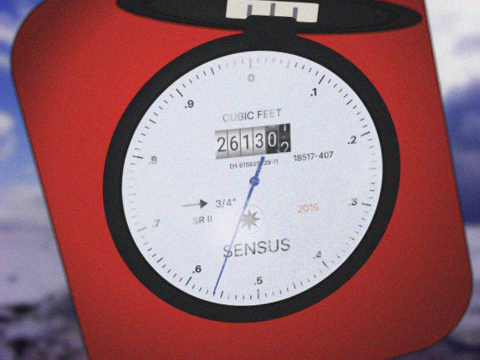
261301.56 ft³
